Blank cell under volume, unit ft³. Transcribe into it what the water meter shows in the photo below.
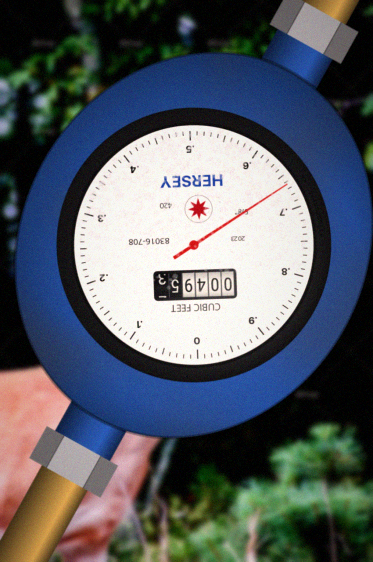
4952.66 ft³
